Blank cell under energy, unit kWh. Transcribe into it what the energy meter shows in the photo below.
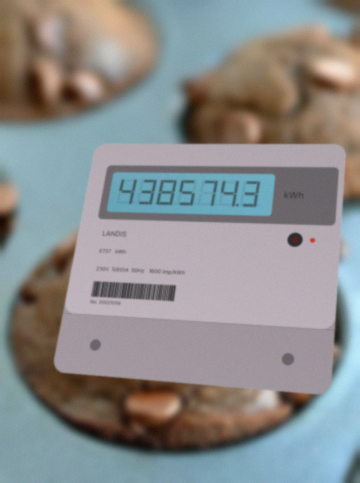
438574.3 kWh
